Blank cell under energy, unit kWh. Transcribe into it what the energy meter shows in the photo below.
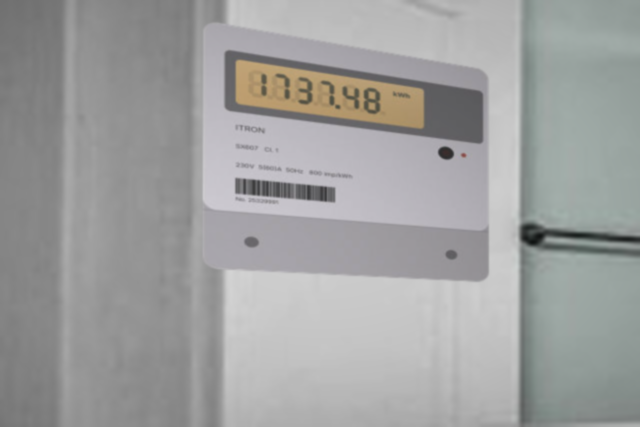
1737.48 kWh
